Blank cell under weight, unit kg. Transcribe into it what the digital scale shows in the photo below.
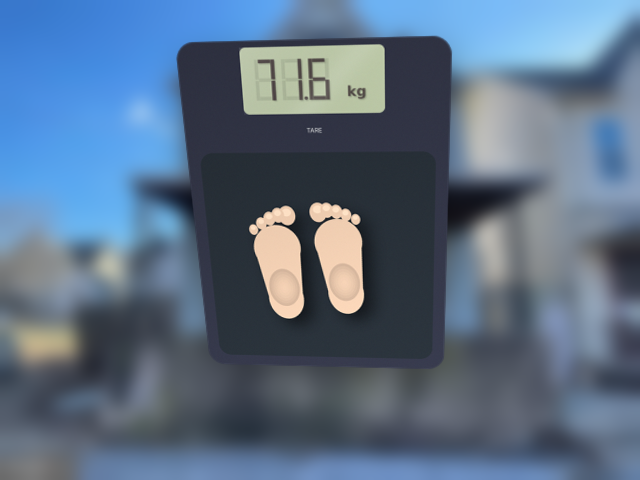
71.6 kg
